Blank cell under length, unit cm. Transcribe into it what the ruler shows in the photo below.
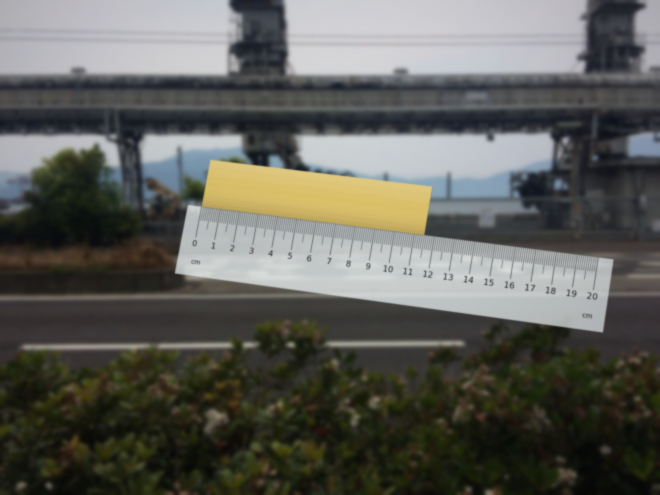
11.5 cm
